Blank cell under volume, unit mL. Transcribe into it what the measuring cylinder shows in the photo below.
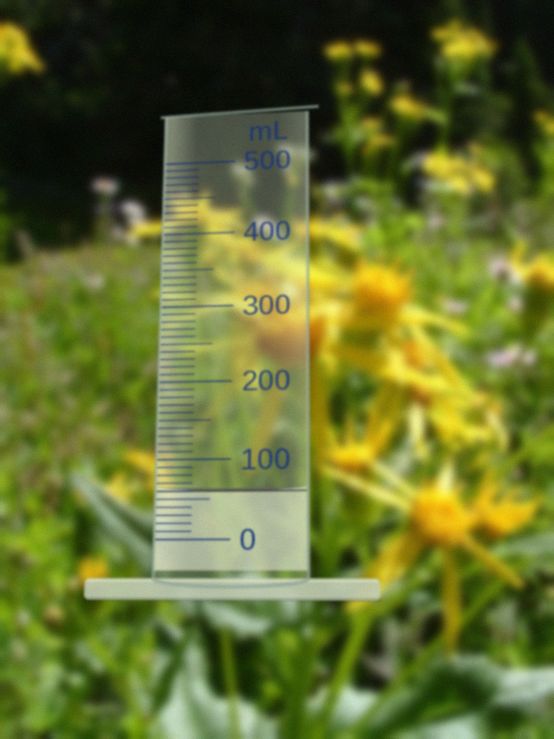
60 mL
